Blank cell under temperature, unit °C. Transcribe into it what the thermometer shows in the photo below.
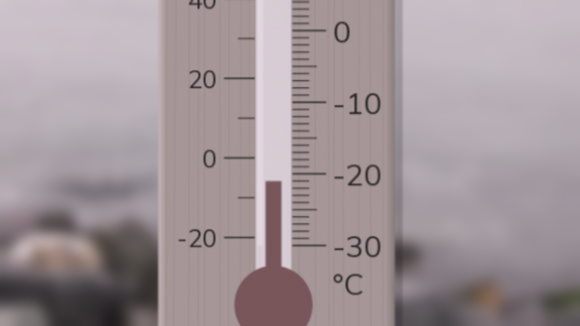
-21 °C
